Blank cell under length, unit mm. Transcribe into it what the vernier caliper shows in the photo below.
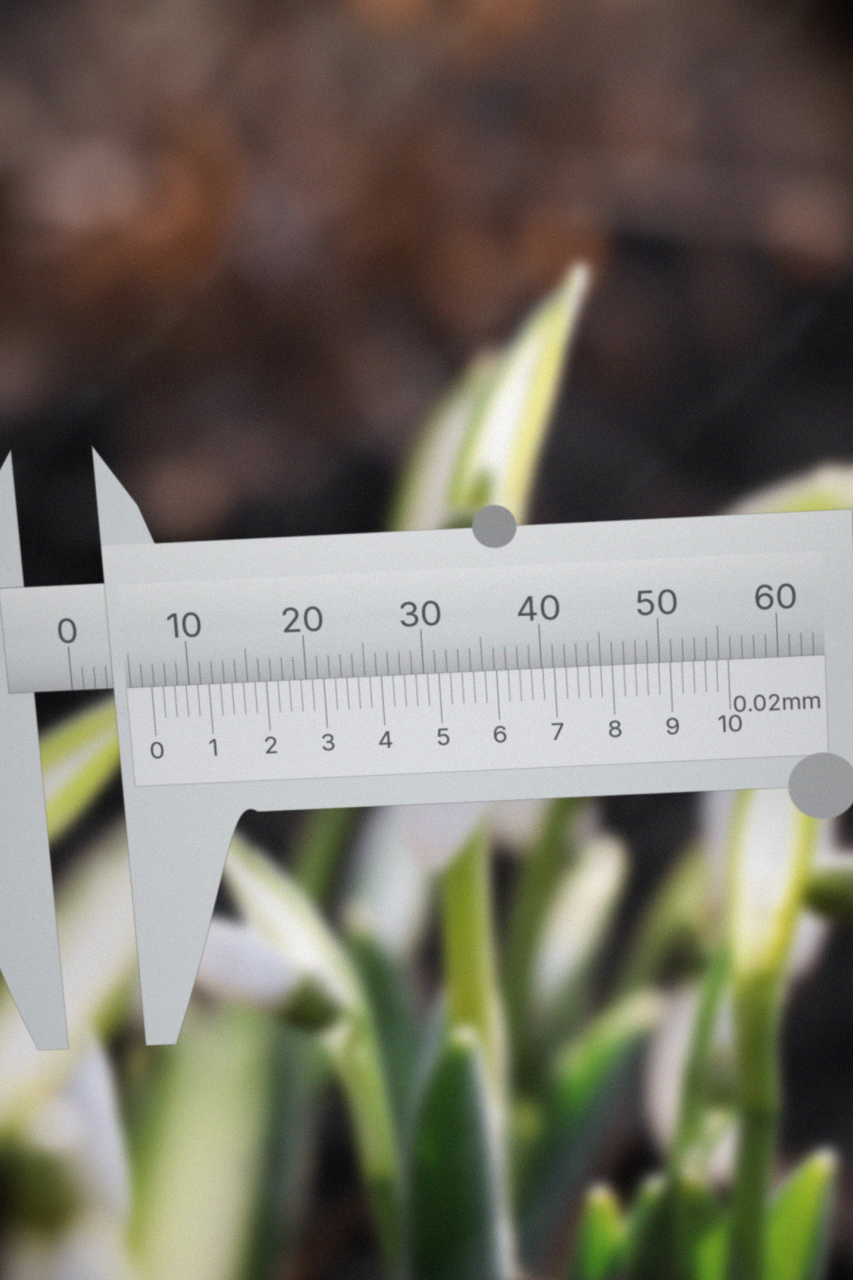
6.8 mm
